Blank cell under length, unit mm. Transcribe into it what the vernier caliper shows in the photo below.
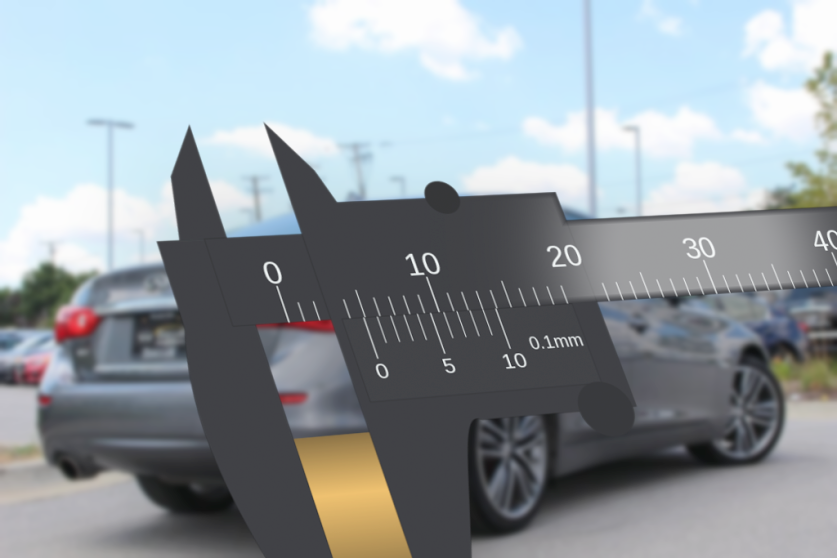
4.9 mm
